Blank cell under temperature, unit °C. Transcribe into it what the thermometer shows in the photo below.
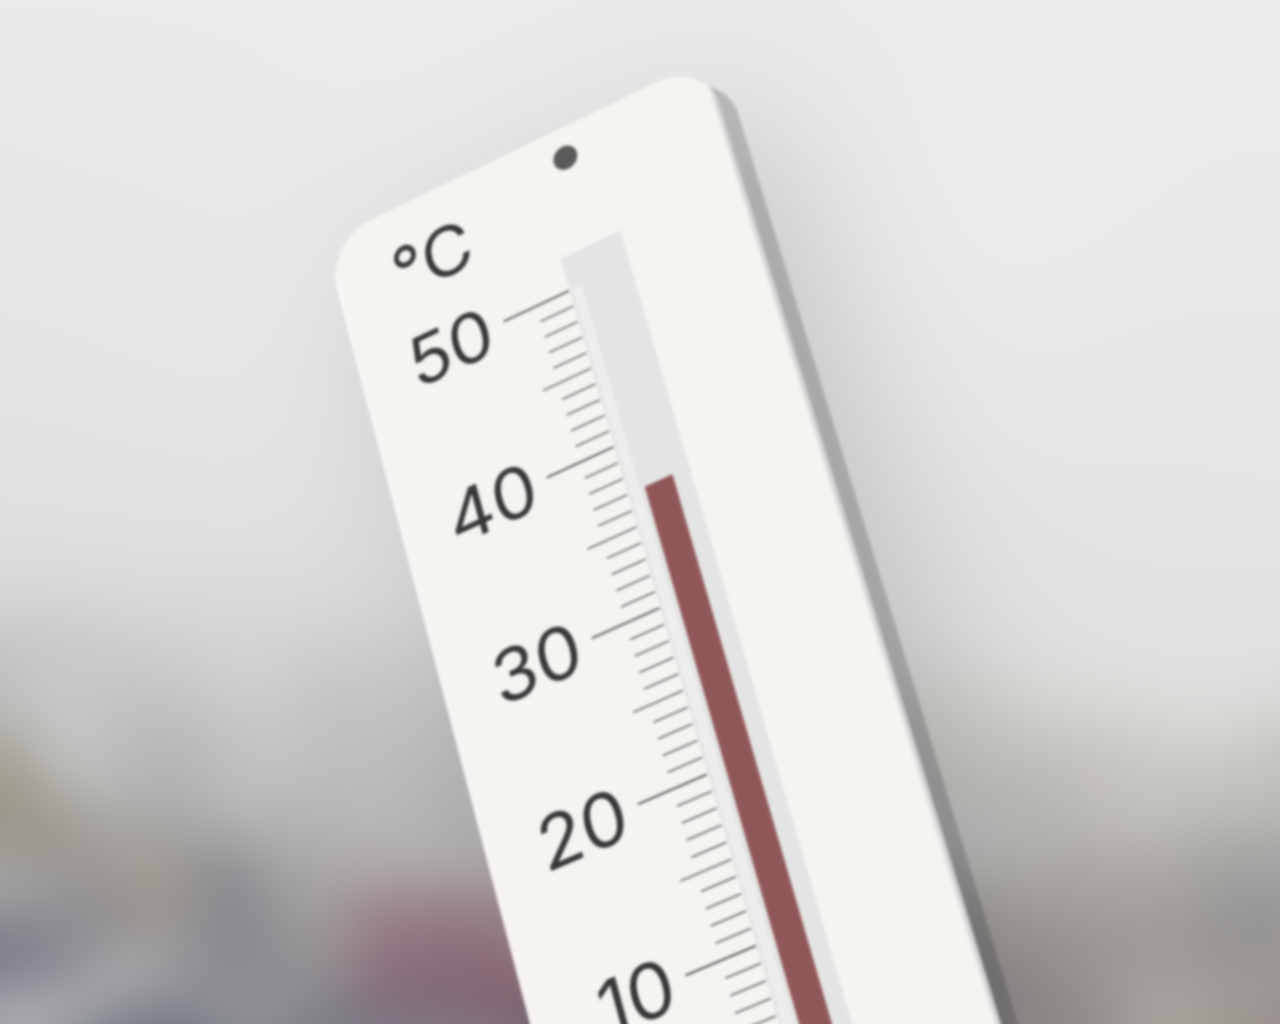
37 °C
